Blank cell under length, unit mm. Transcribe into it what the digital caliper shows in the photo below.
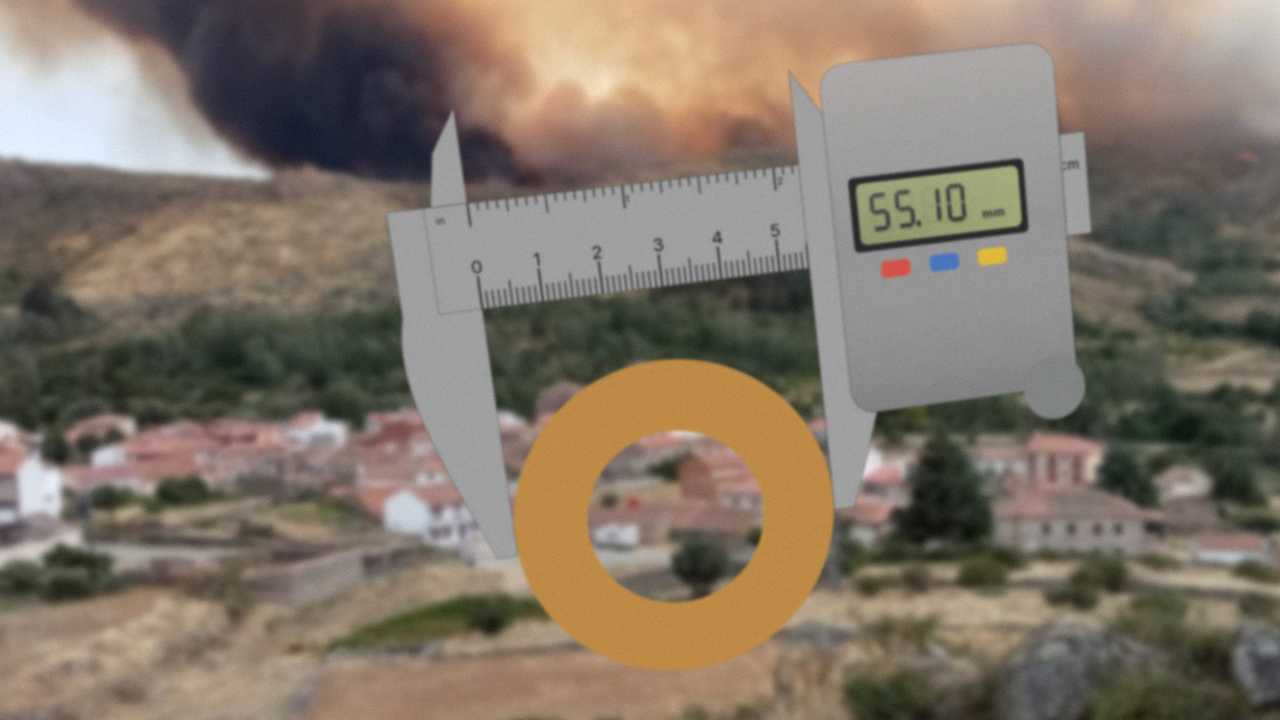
55.10 mm
